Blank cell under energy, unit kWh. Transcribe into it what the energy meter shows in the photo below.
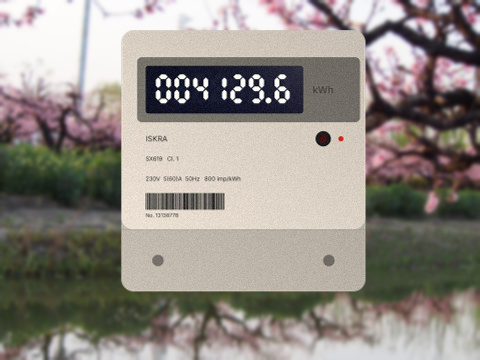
4129.6 kWh
